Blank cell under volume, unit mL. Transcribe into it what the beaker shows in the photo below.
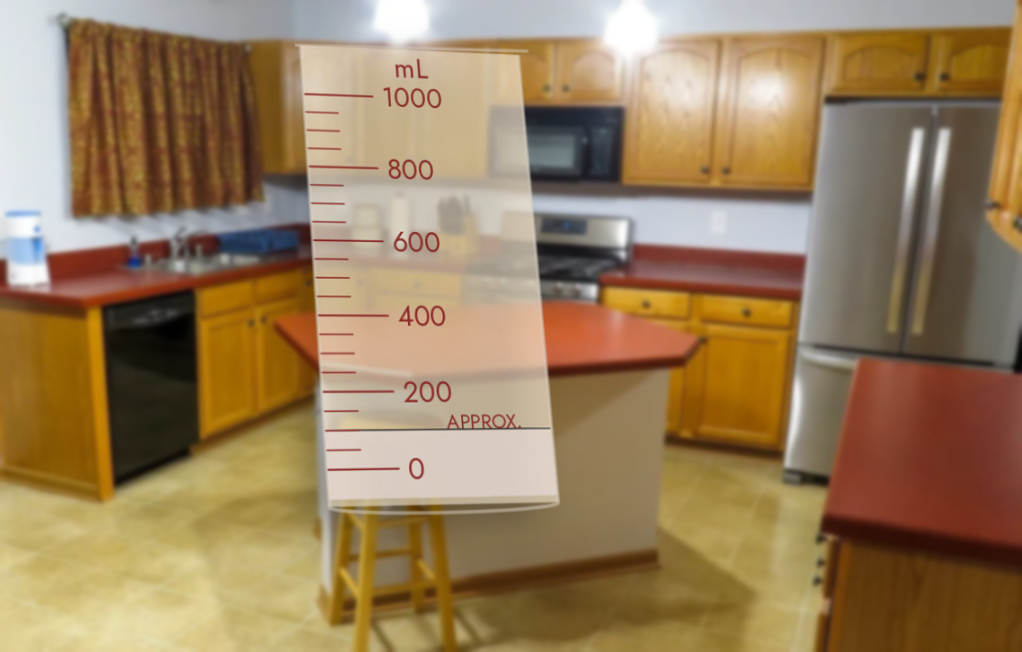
100 mL
